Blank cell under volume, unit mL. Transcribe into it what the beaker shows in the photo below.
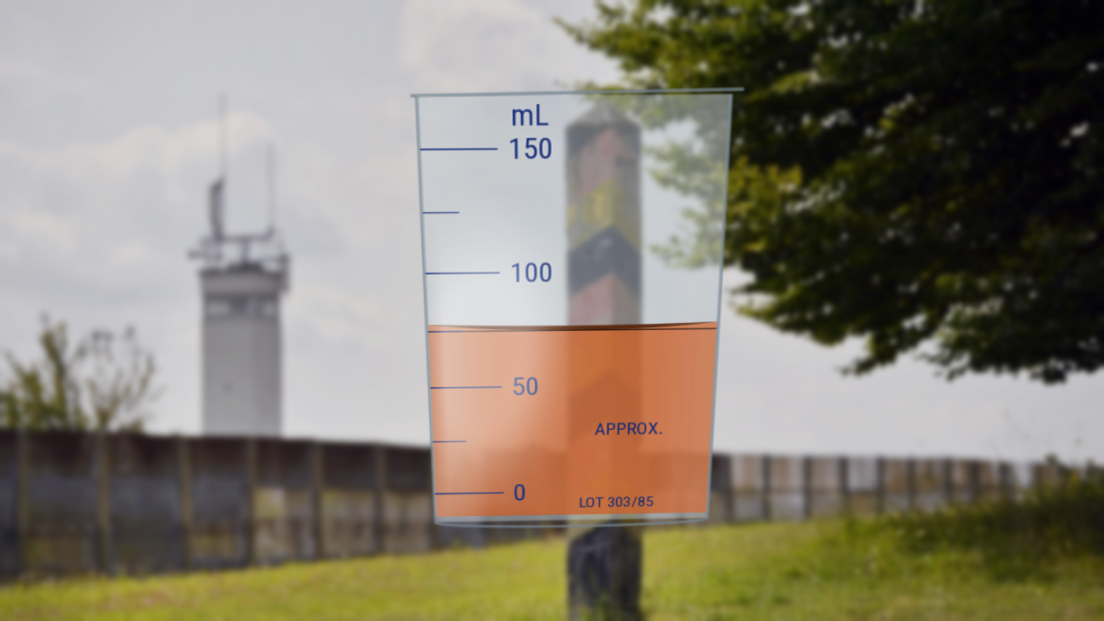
75 mL
